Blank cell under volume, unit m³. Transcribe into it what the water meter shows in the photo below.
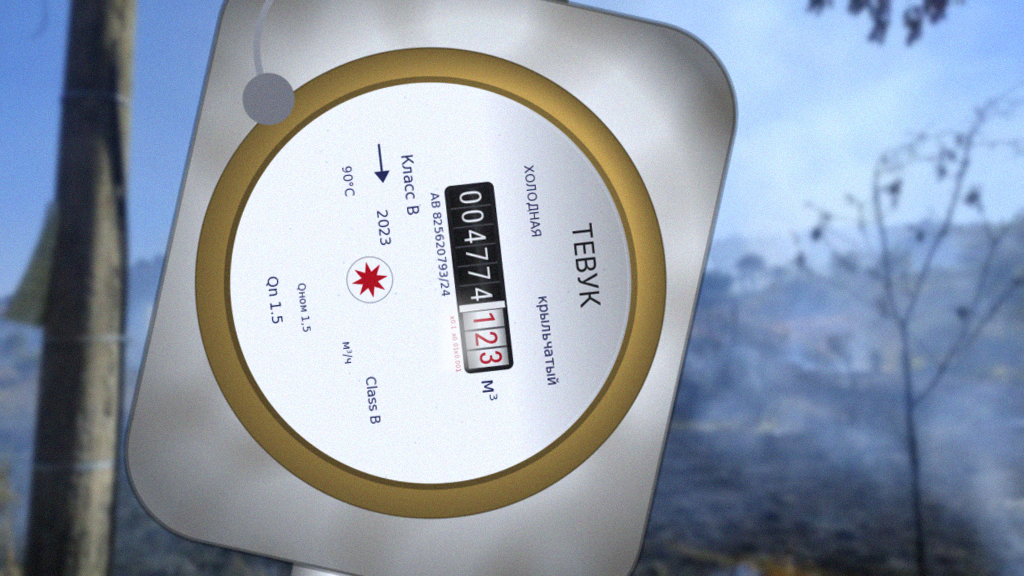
4774.123 m³
